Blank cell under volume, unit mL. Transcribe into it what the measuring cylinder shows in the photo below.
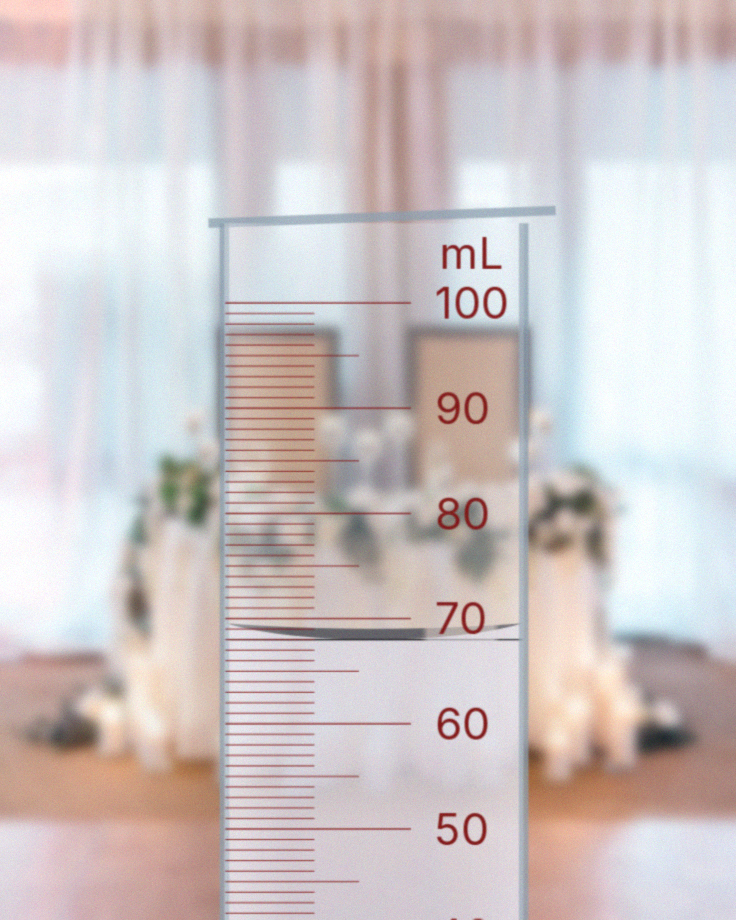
68 mL
